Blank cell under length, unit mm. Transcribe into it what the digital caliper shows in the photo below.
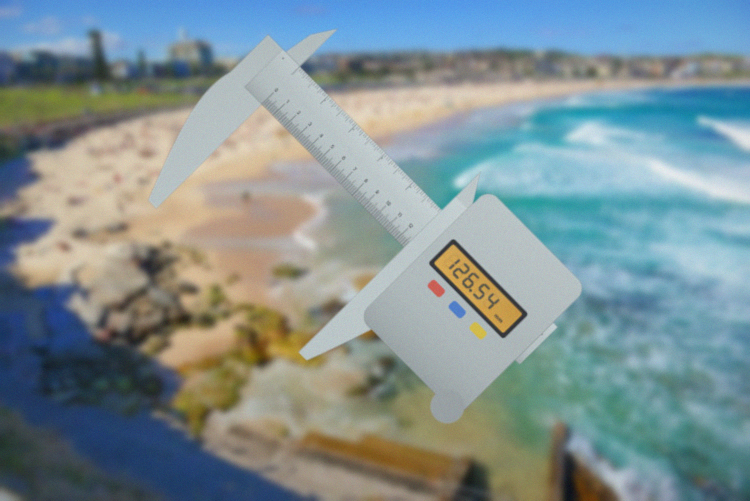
126.54 mm
